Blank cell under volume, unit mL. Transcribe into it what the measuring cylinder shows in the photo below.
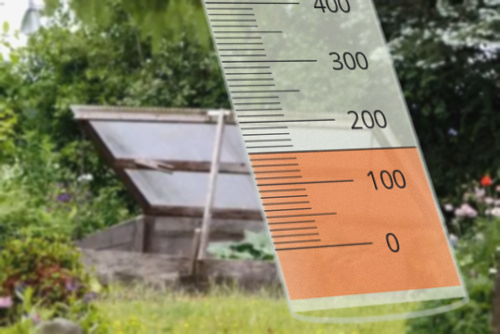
150 mL
